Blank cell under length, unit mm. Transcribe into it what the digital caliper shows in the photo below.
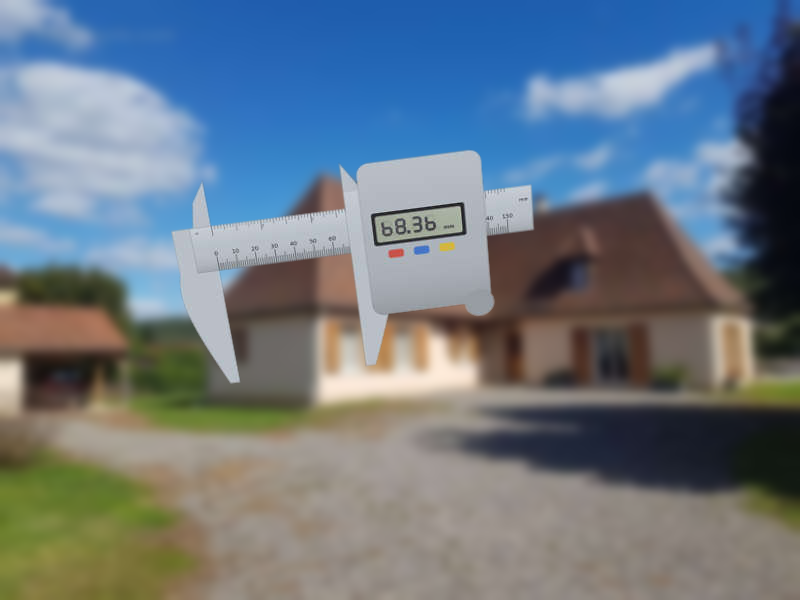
68.36 mm
